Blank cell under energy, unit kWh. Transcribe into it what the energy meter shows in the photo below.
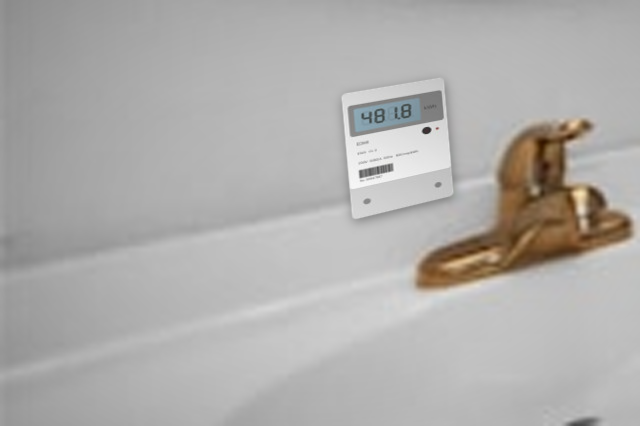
481.8 kWh
